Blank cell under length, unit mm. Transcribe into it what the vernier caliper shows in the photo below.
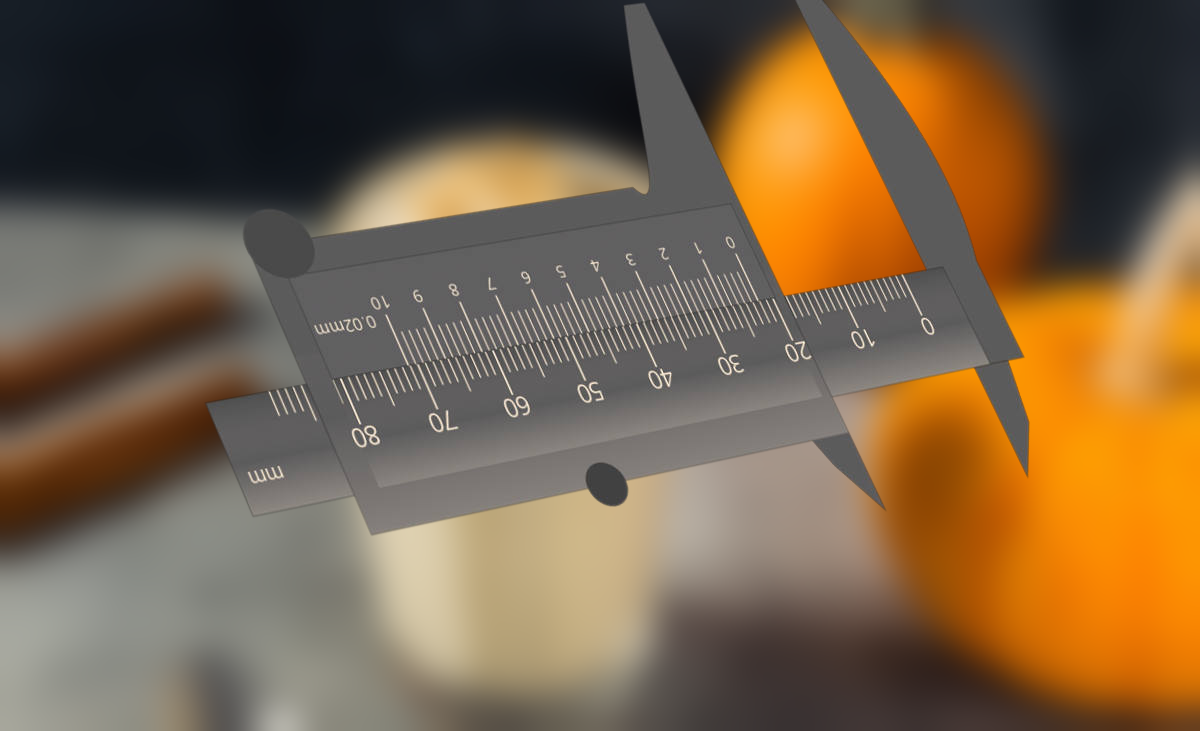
22.2 mm
